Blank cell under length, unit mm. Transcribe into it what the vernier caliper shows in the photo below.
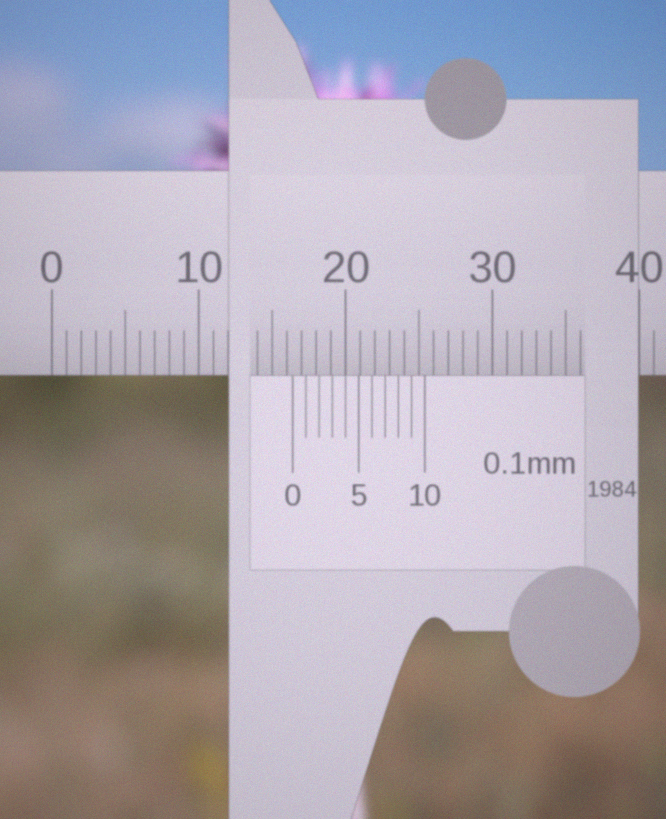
16.4 mm
